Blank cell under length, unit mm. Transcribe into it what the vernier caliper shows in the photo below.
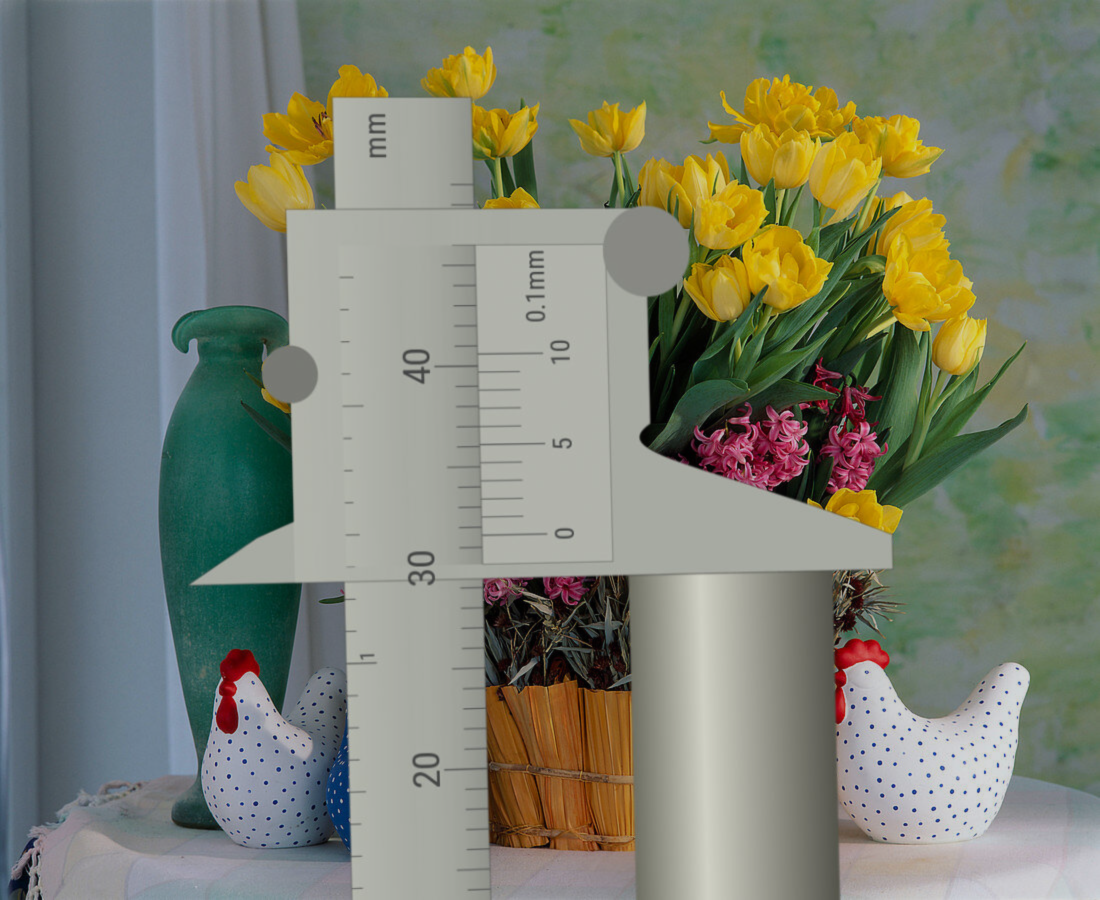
31.6 mm
